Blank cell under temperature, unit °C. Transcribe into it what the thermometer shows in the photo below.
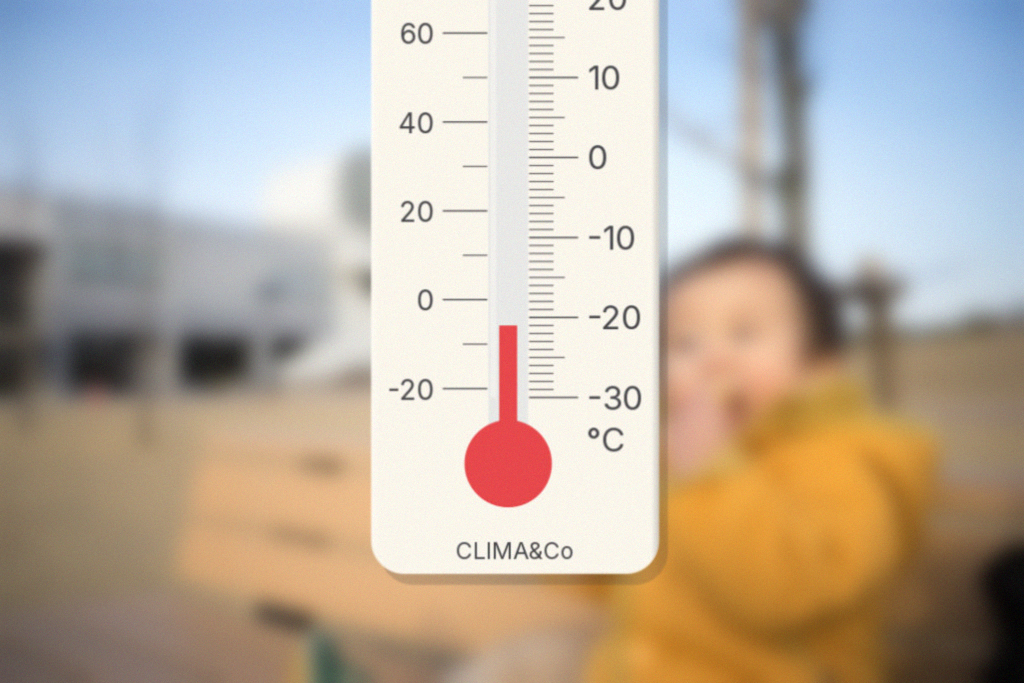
-21 °C
